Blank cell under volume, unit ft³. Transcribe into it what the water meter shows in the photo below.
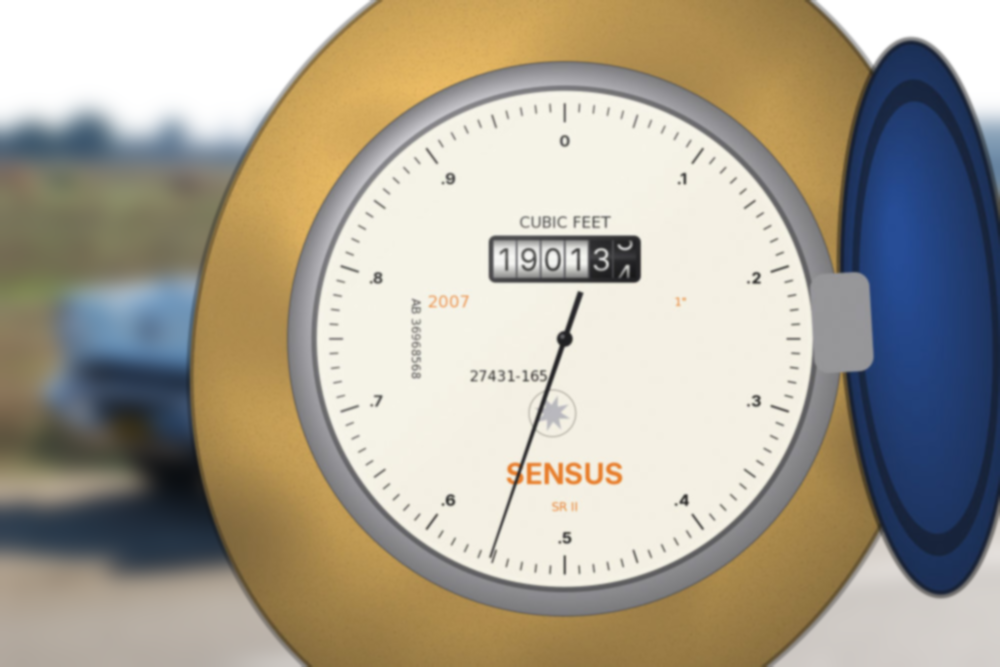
190133.55 ft³
